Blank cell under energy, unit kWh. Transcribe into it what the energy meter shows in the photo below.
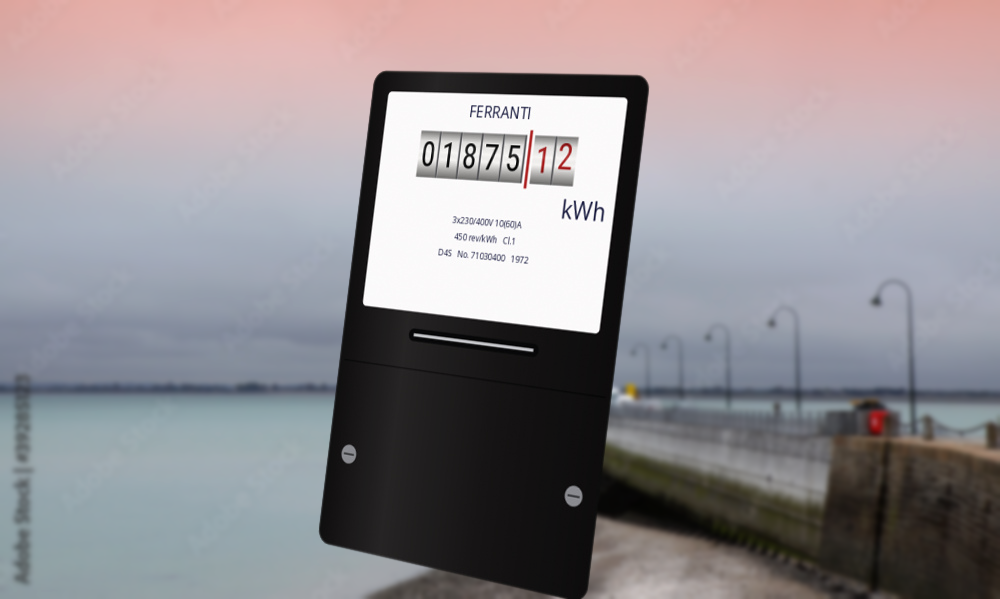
1875.12 kWh
